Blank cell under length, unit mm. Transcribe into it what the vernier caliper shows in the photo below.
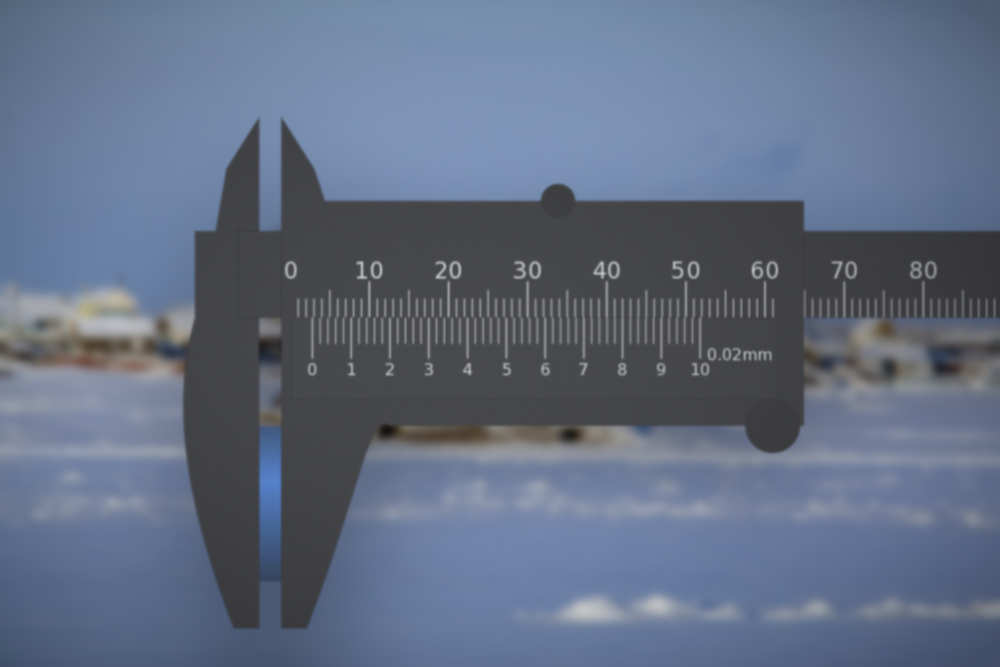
2.8 mm
